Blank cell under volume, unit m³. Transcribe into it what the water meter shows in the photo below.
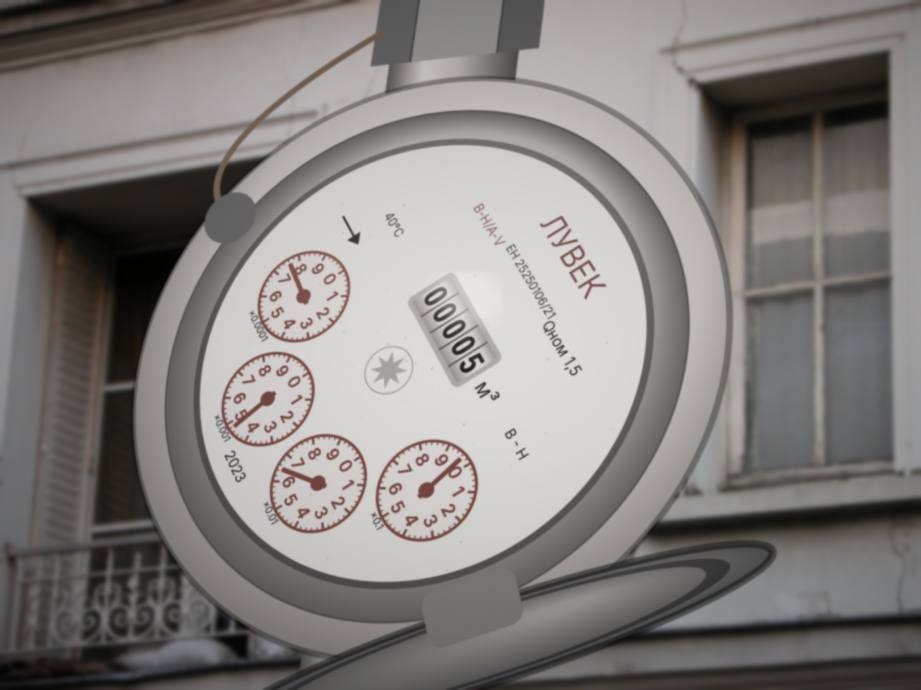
4.9647 m³
